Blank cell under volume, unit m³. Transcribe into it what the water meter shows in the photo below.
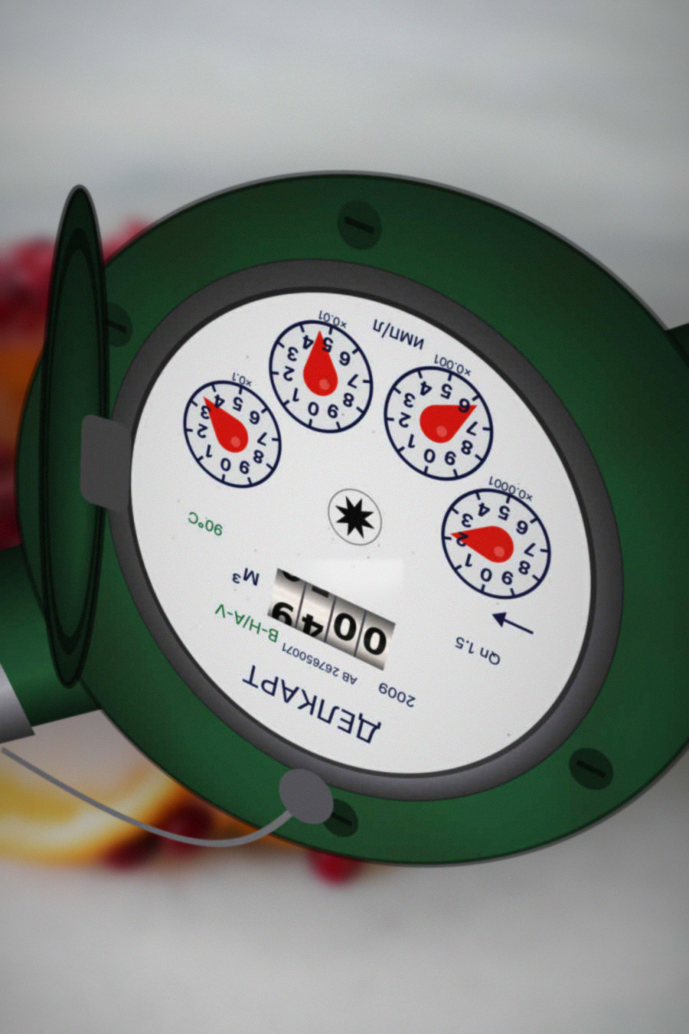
49.3462 m³
